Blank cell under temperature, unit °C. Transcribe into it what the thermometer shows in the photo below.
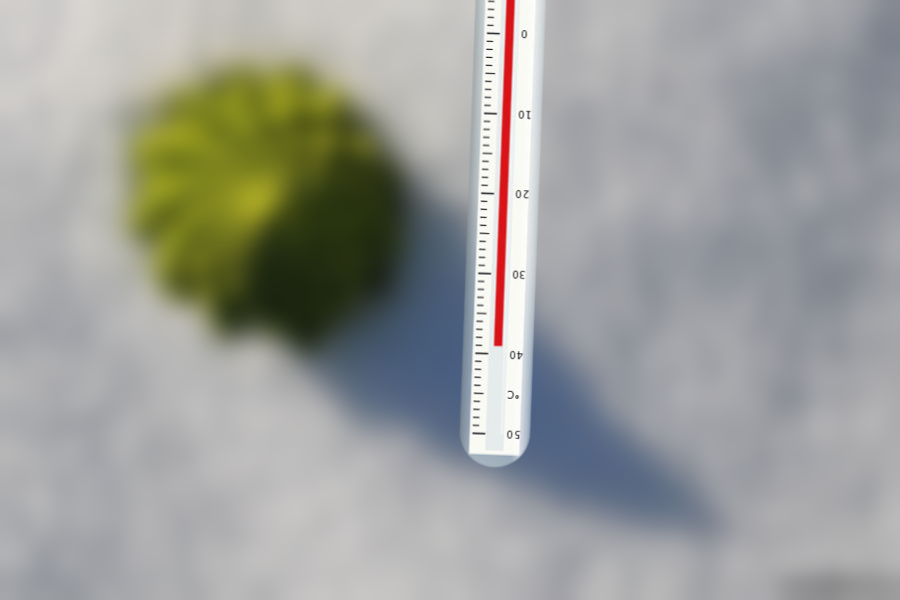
39 °C
